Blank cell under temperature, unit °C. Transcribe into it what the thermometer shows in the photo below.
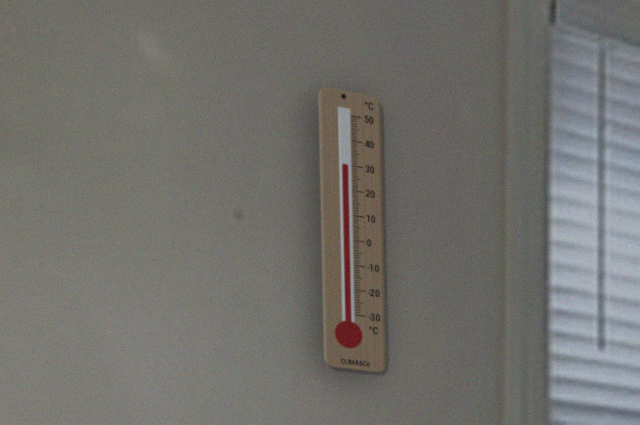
30 °C
